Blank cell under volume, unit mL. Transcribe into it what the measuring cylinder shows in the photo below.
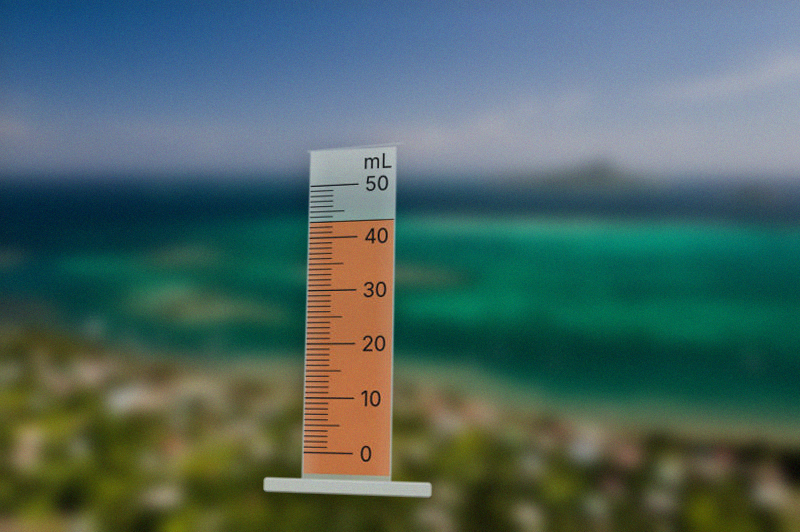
43 mL
